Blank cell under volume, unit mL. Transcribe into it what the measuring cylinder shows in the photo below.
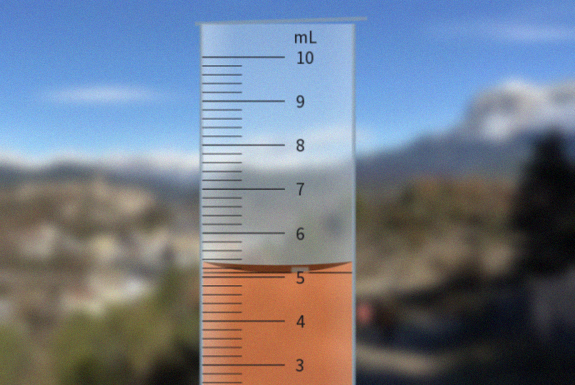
5.1 mL
